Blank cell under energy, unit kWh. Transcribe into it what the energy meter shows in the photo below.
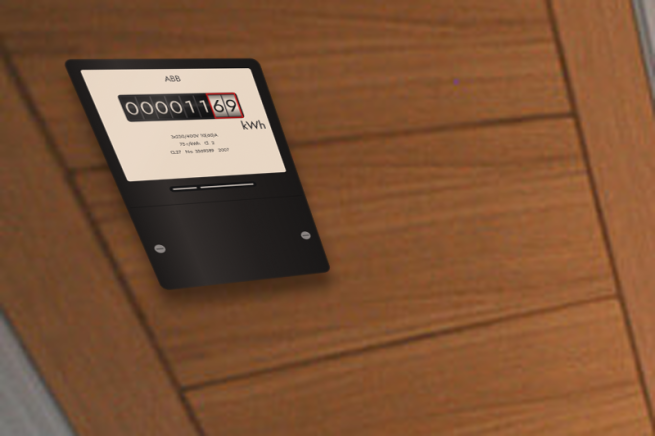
11.69 kWh
